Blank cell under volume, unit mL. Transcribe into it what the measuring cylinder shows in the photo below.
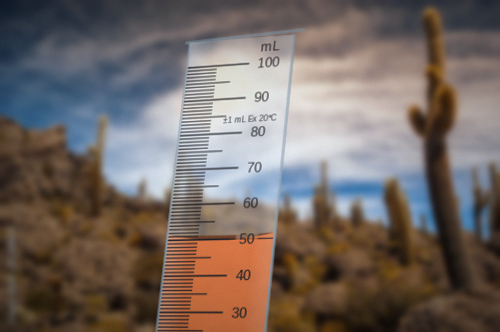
50 mL
